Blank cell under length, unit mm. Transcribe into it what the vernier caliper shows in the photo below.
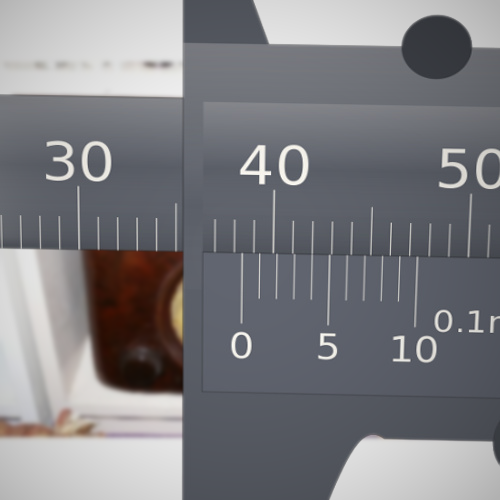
38.4 mm
